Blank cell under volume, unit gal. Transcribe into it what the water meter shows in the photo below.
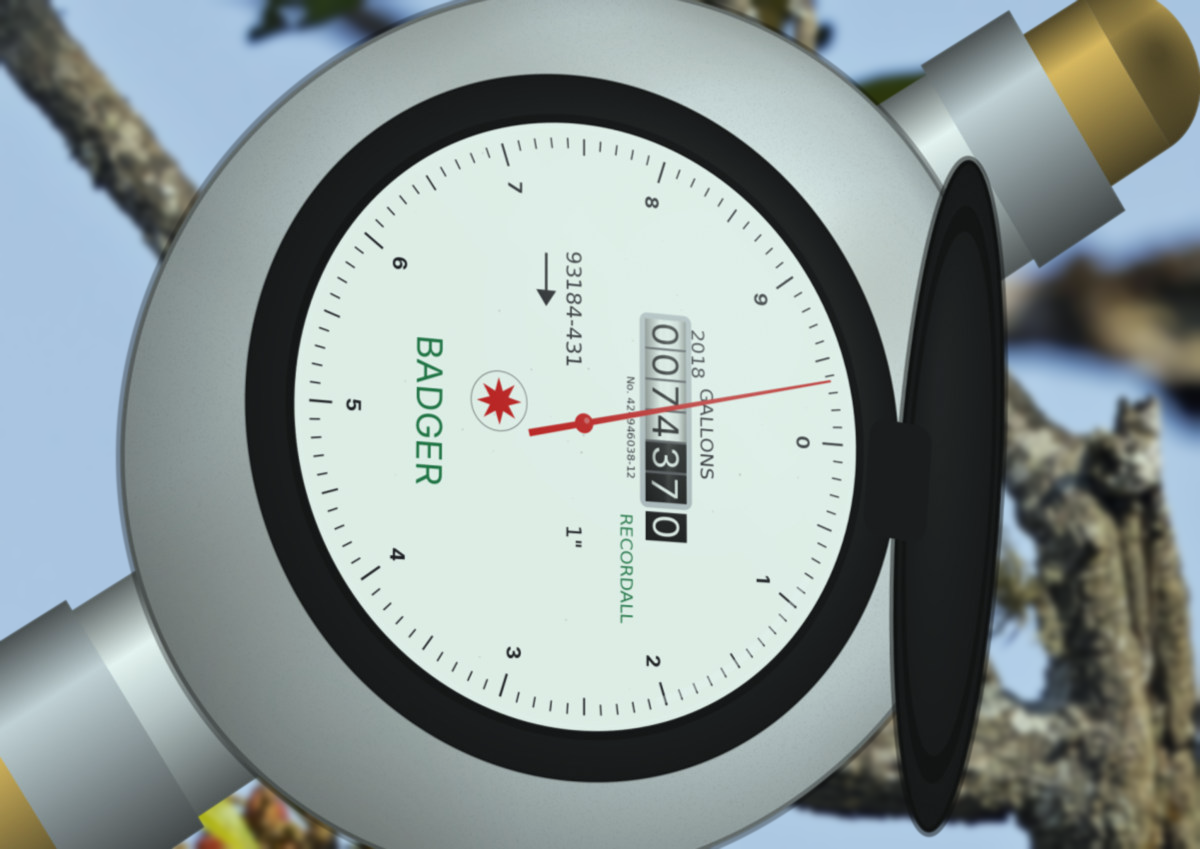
74369.6 gal
